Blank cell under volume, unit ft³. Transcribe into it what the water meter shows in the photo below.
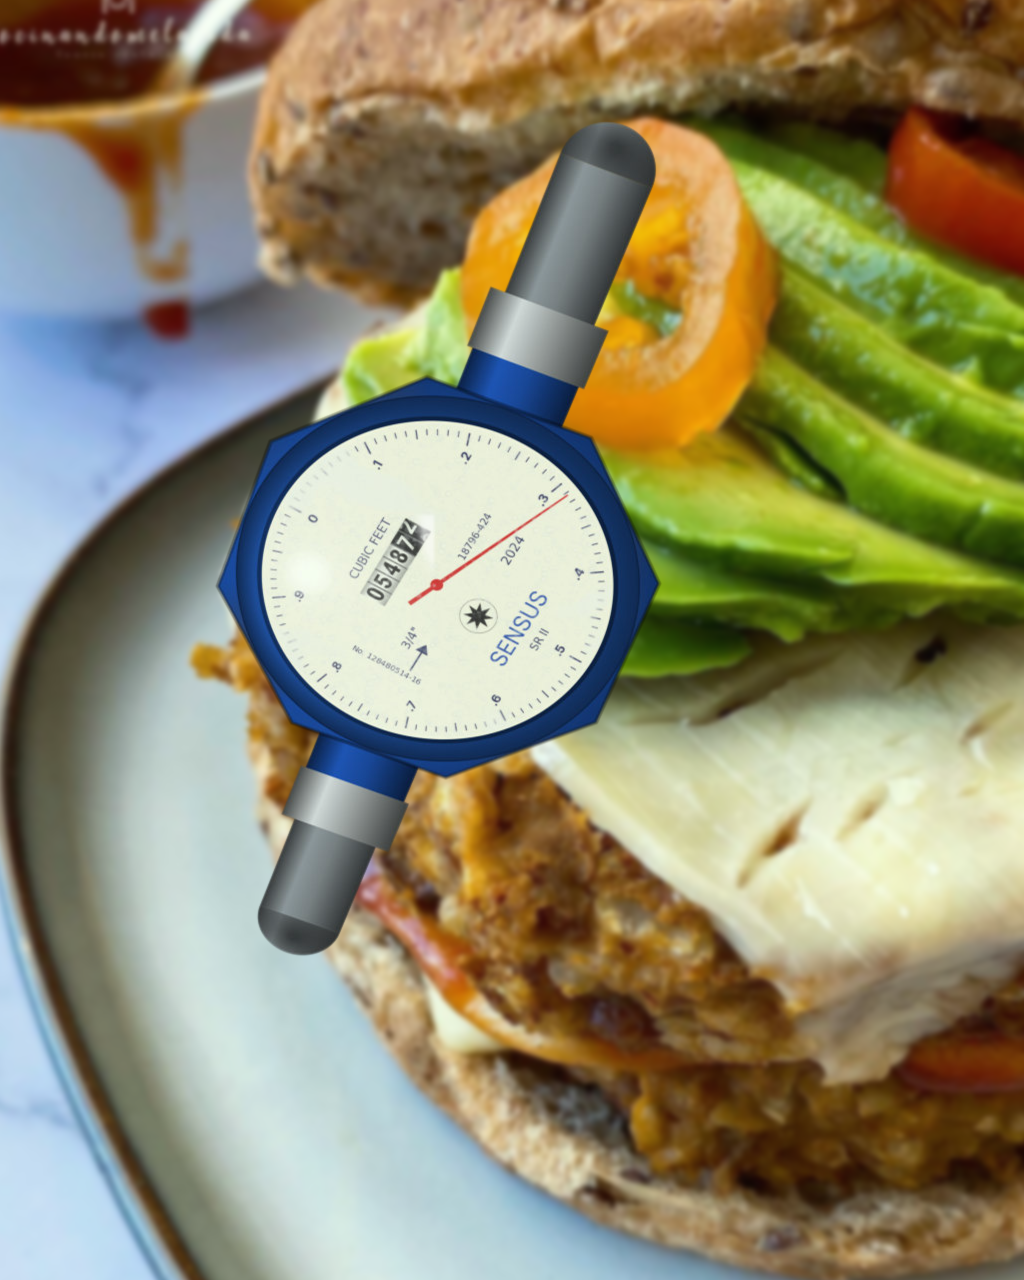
54872.31 ft³
